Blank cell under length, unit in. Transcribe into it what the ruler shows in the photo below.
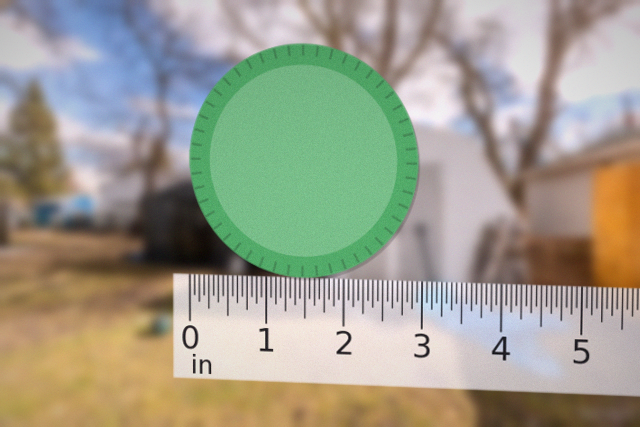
2.9375 in
